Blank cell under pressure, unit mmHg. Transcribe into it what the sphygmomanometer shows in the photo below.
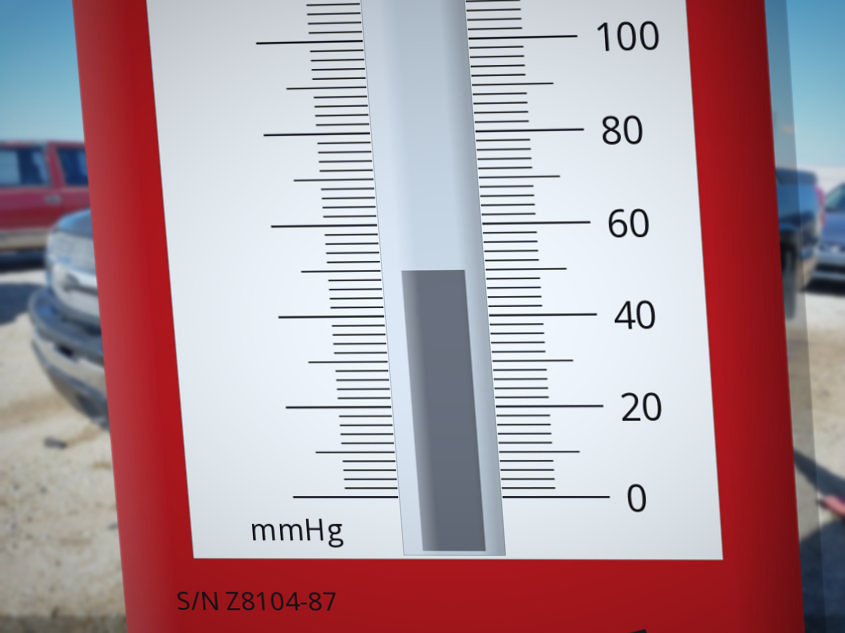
50 mmHg
